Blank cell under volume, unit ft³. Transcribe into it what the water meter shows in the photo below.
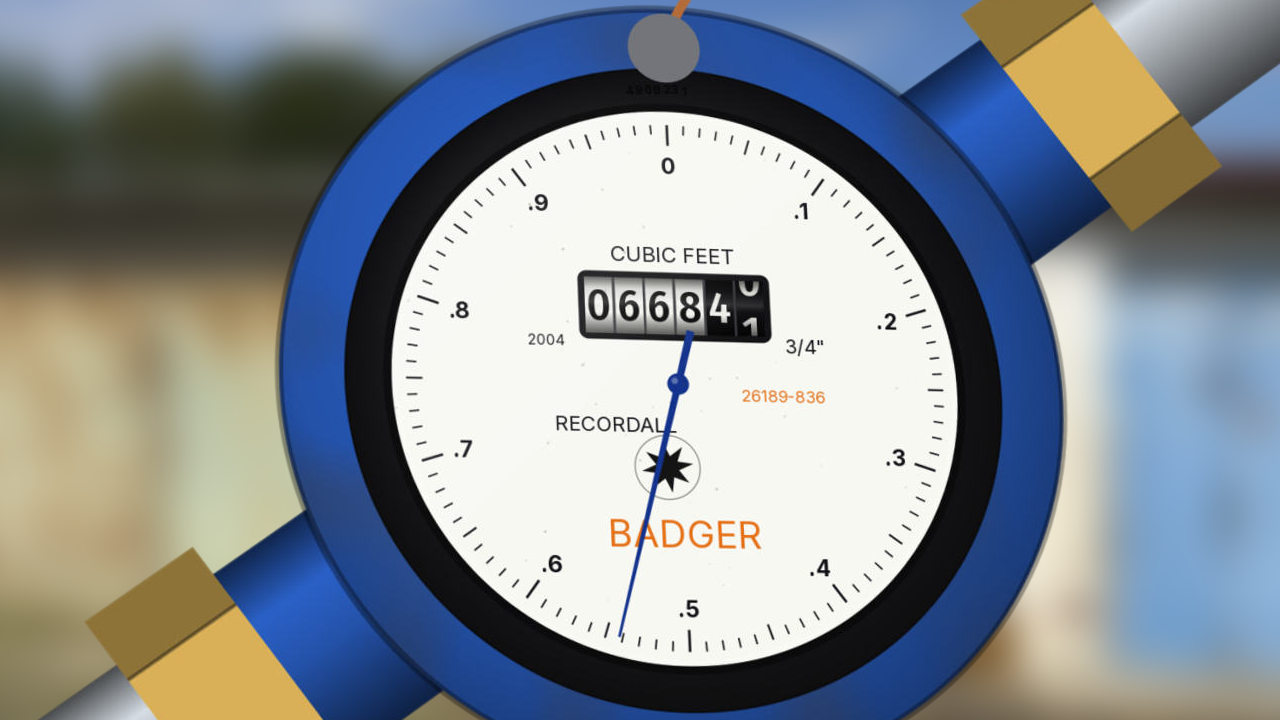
66840.54 ft³
